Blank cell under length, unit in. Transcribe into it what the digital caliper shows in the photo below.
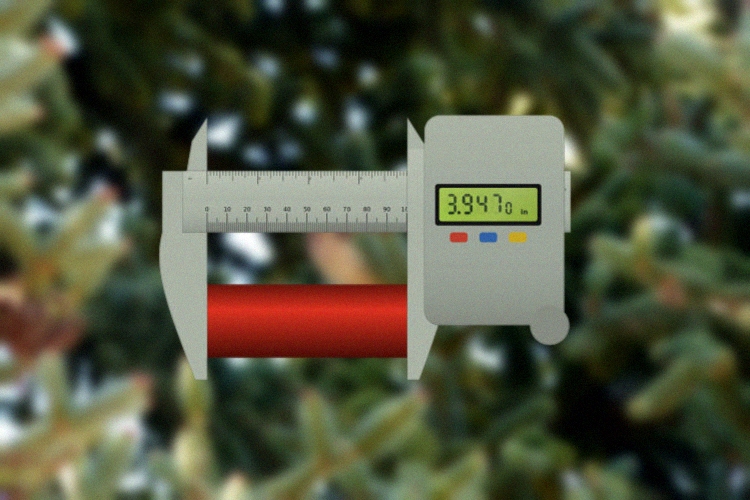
3.9470 in
